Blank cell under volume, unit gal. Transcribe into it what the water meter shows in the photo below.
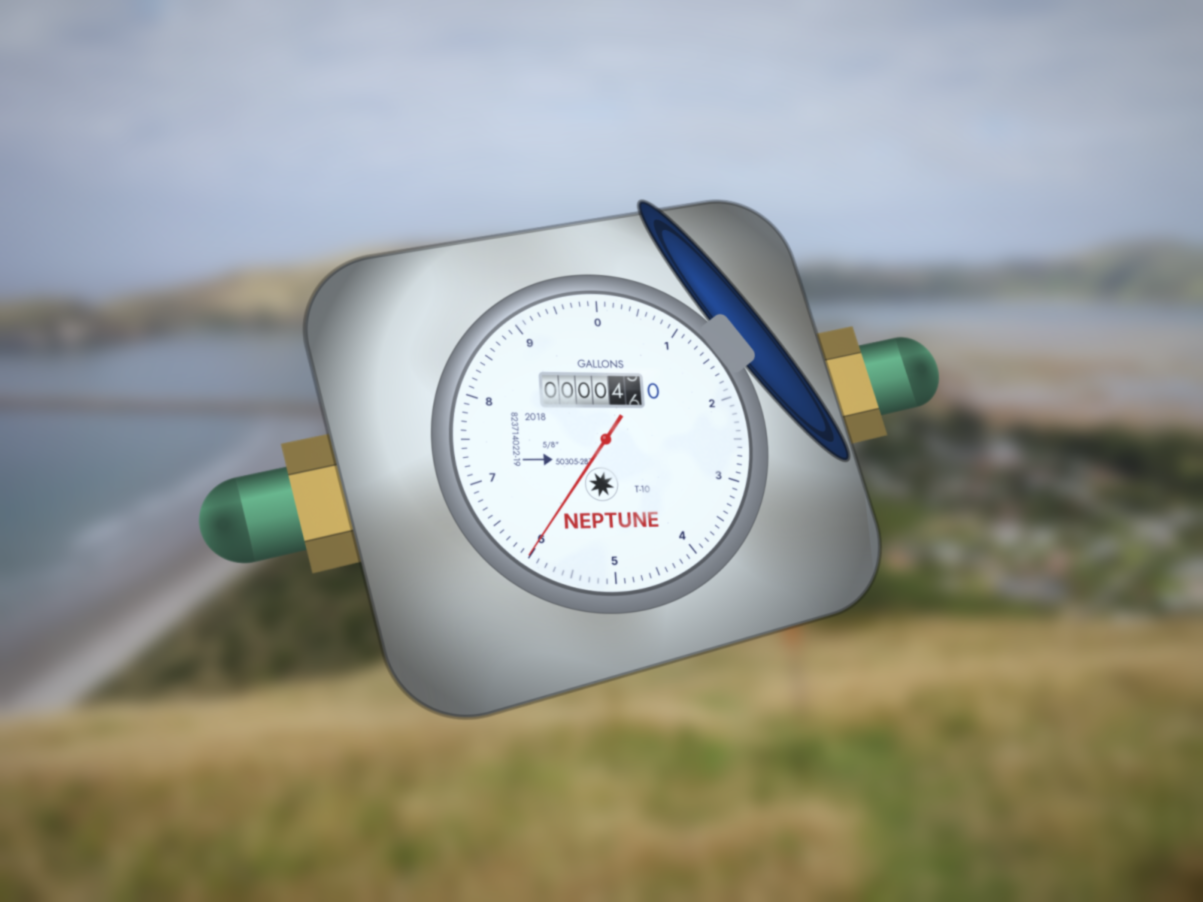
456.0 gal
